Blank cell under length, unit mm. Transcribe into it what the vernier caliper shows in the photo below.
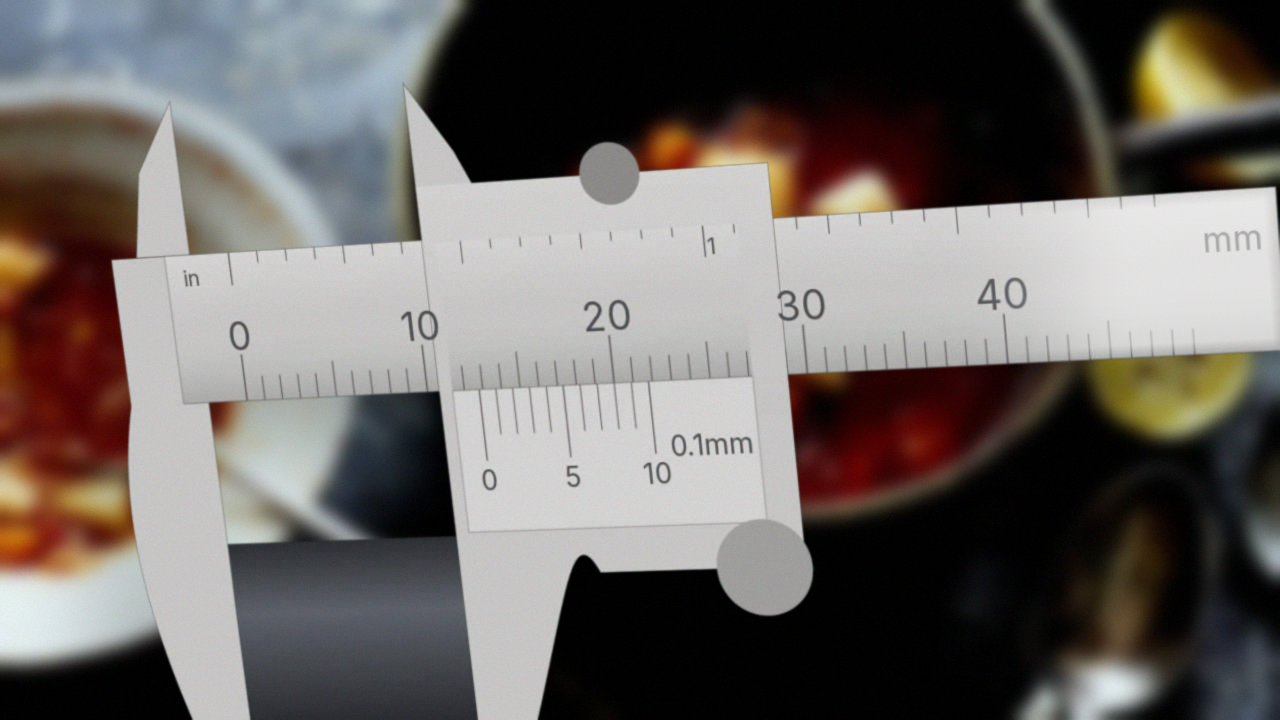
12.8 mm
